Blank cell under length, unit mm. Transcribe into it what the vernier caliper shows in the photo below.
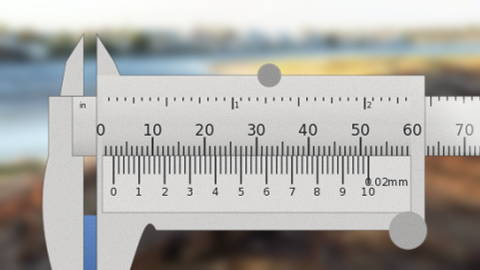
2.5 mm
